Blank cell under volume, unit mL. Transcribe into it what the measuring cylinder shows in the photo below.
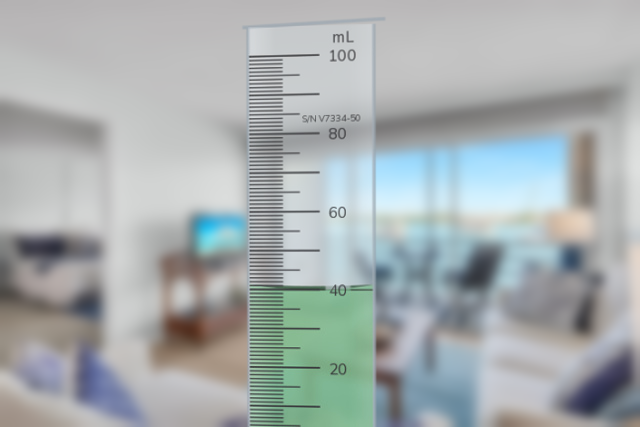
40 mL
